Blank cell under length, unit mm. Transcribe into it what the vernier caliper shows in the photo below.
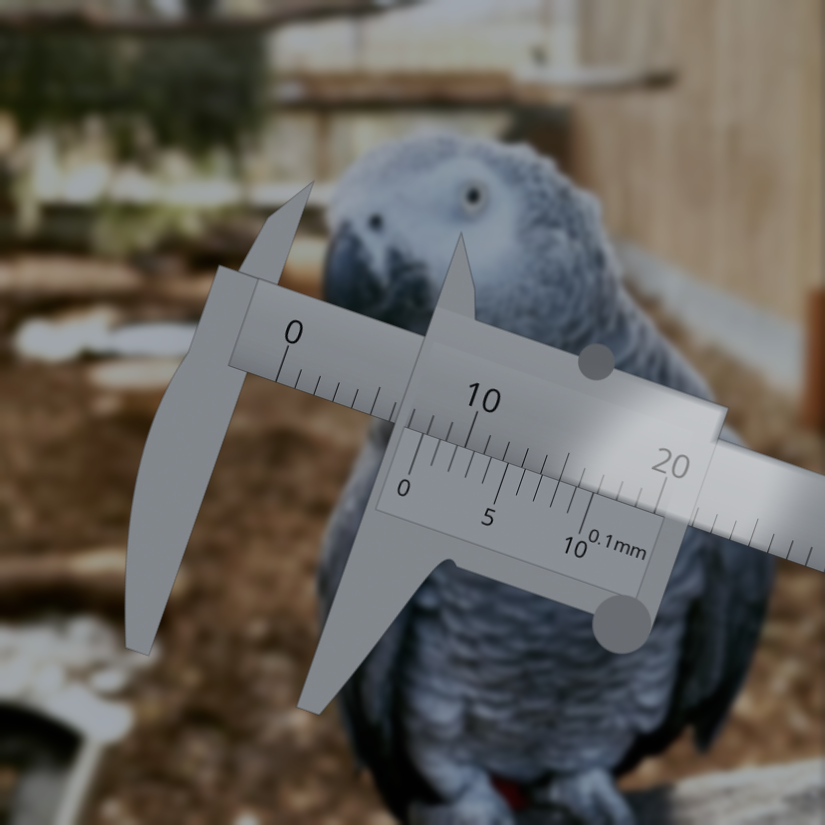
7.8 mm
